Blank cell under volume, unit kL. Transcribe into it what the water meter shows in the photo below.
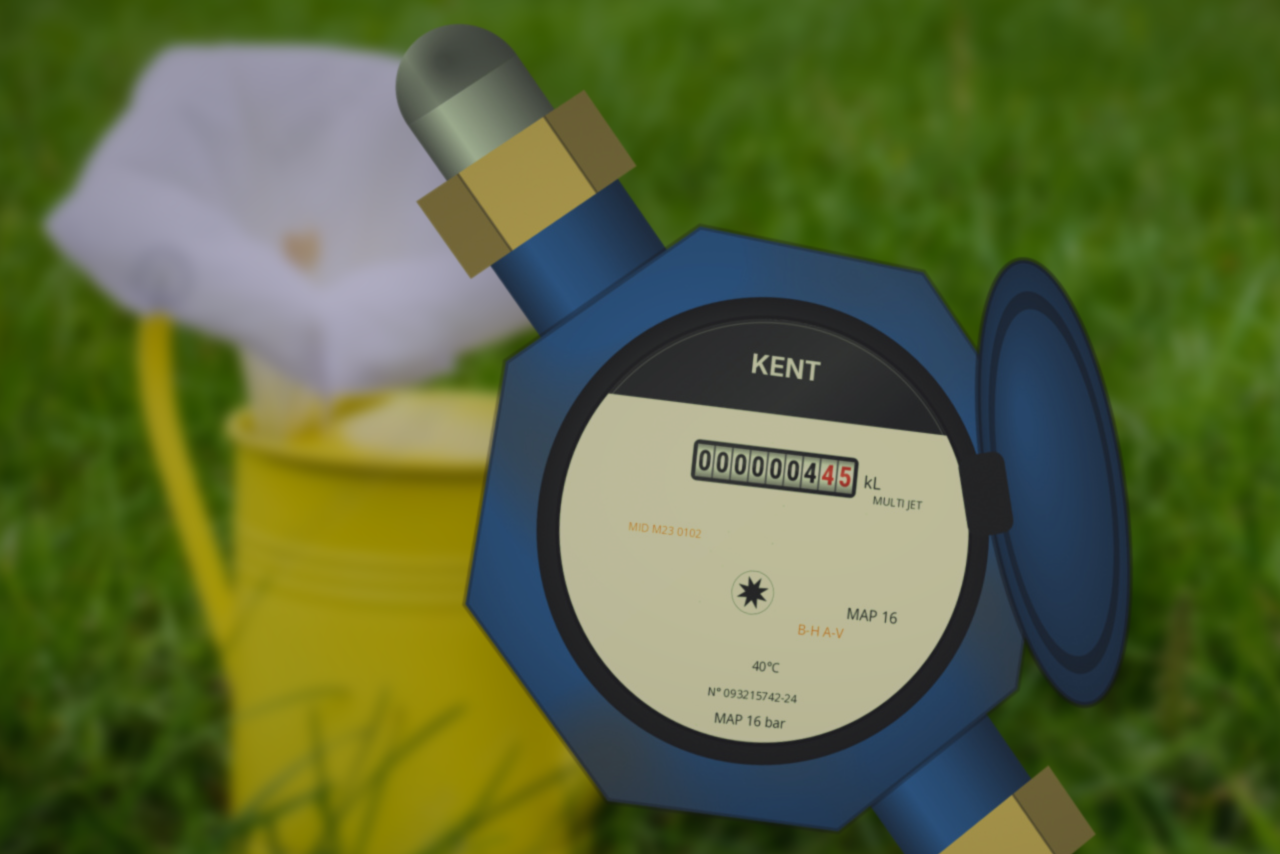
4.45 kL
